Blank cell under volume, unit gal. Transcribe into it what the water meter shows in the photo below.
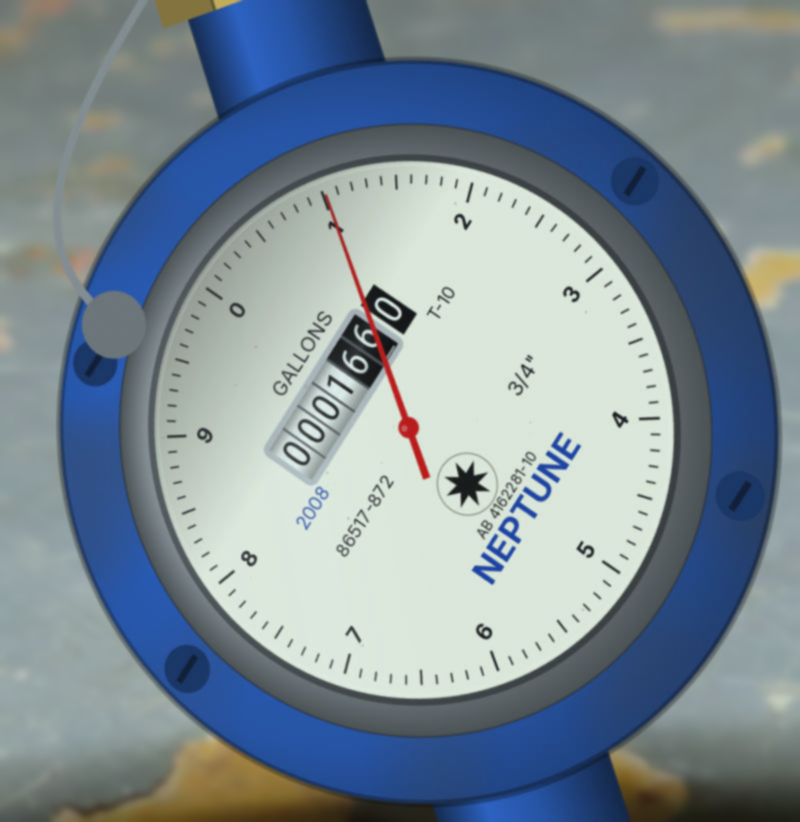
1661.0 gal
